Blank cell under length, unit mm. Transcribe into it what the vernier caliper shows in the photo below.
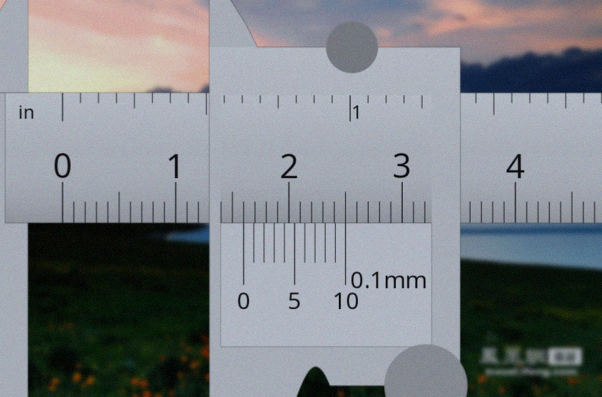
16.0 mm
